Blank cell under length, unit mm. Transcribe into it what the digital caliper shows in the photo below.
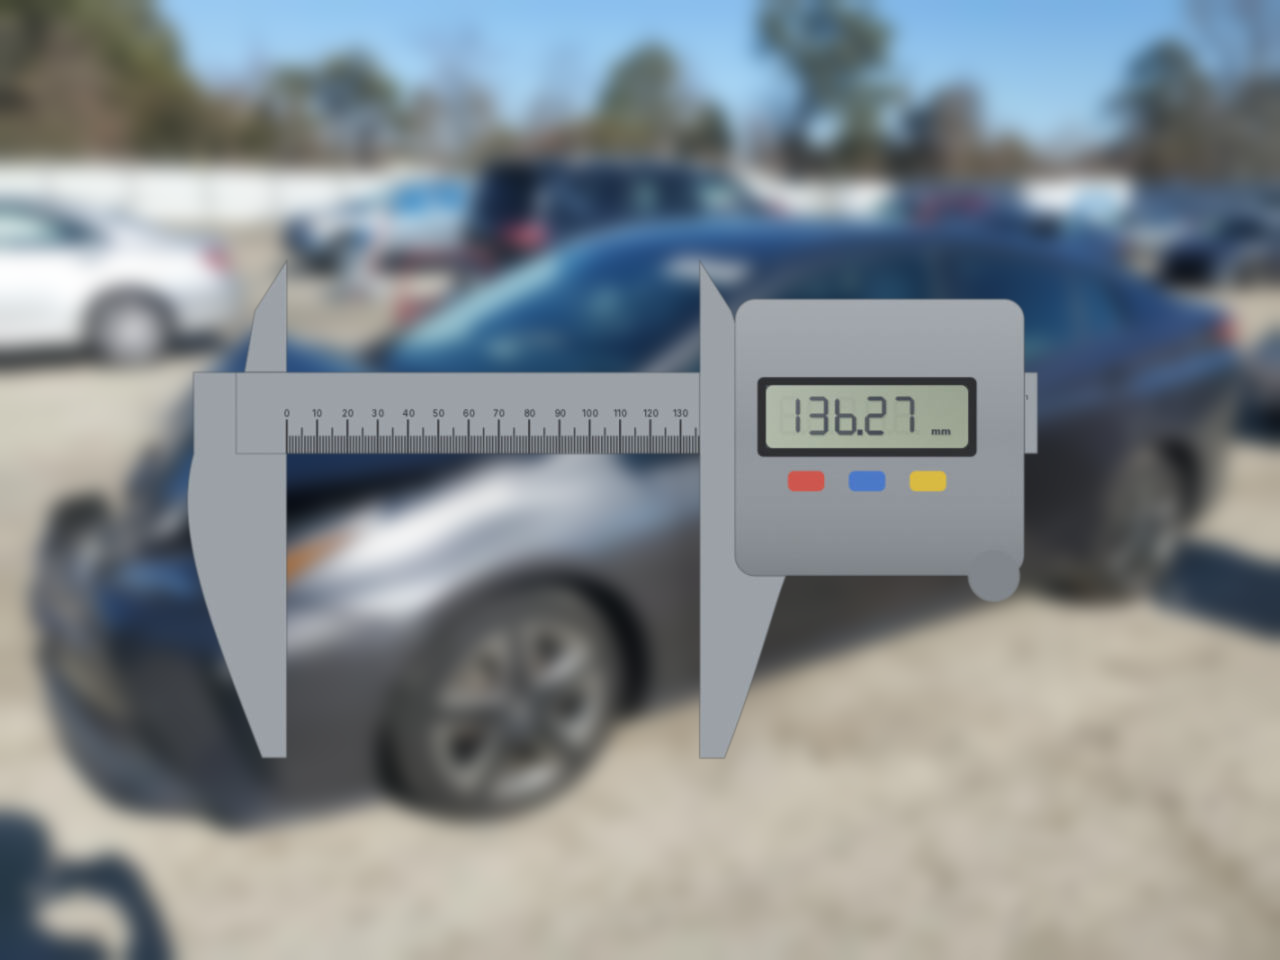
136.27 mm
